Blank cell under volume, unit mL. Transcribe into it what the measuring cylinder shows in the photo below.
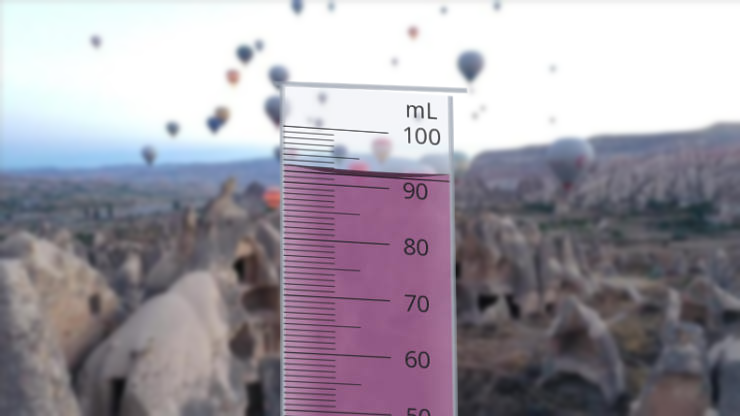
92 mL
